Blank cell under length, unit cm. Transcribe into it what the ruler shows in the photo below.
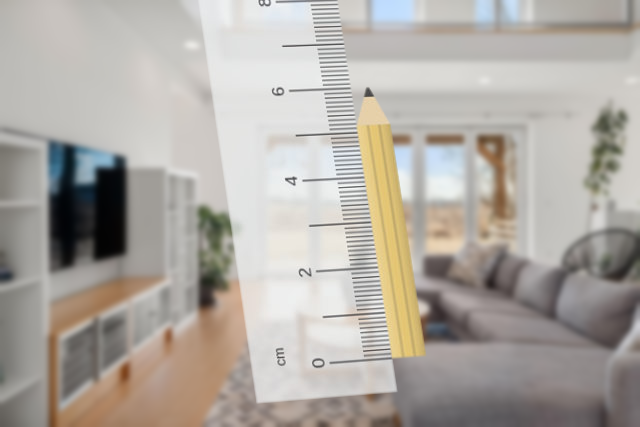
6 cm
